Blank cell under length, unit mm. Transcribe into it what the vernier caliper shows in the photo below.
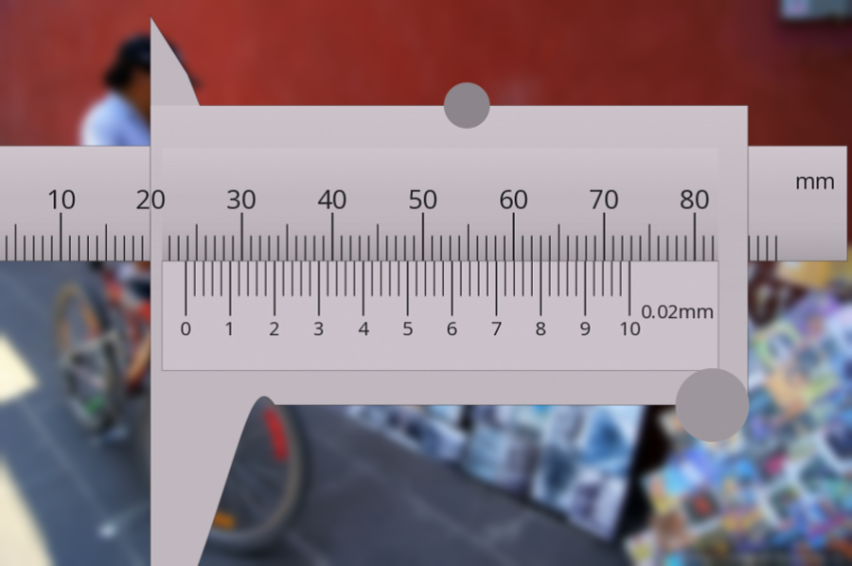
23.8 mm
